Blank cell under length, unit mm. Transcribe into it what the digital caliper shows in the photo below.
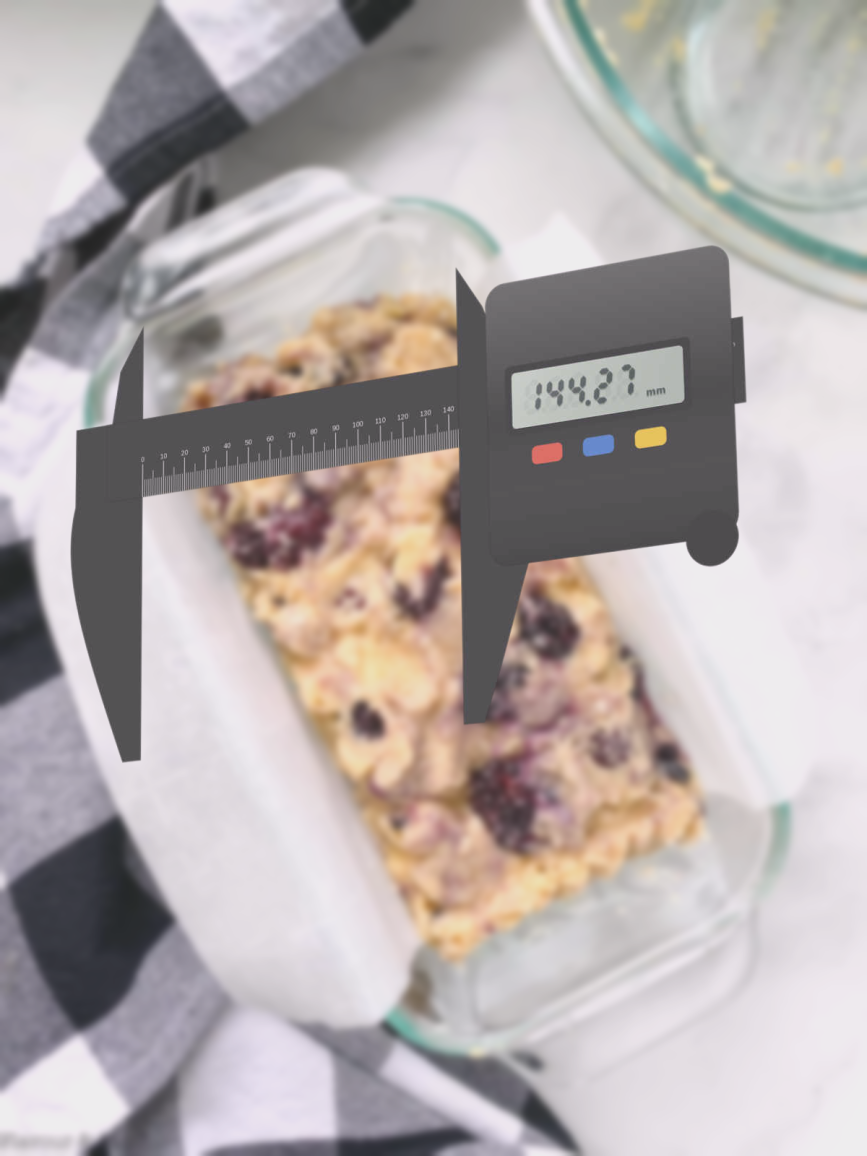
144.27 mm
